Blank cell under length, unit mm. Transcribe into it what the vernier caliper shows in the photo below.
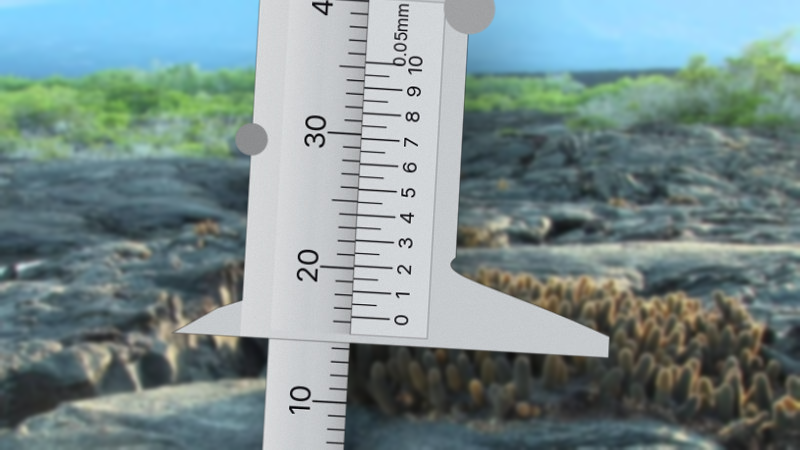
16.4 mm
